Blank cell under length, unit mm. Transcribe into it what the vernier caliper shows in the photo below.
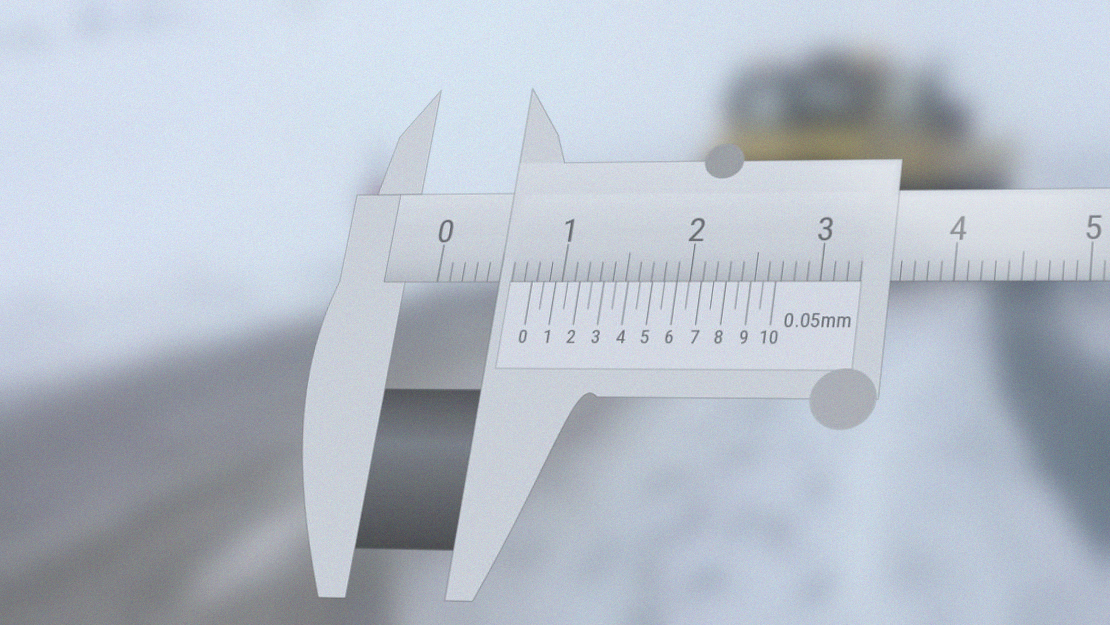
7.6 mm
